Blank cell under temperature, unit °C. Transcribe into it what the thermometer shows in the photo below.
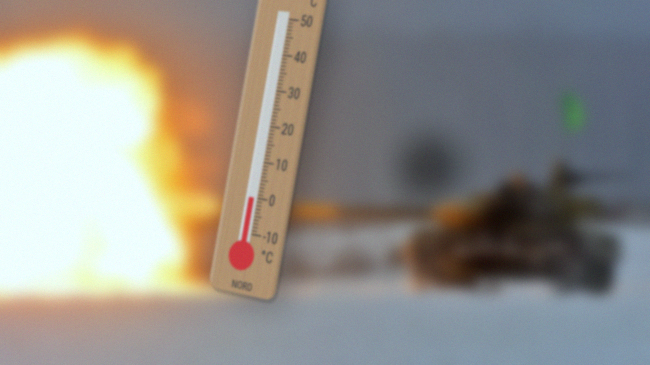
0 °C
